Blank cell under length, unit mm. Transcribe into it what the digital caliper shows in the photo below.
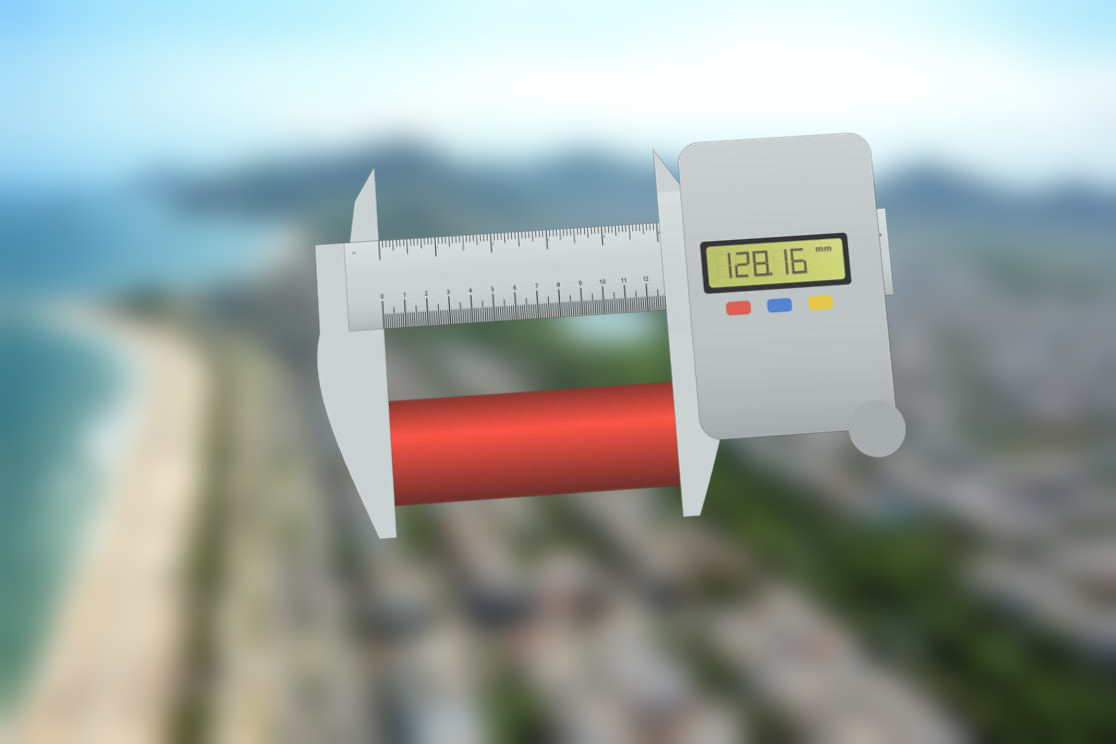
128.16 mm
